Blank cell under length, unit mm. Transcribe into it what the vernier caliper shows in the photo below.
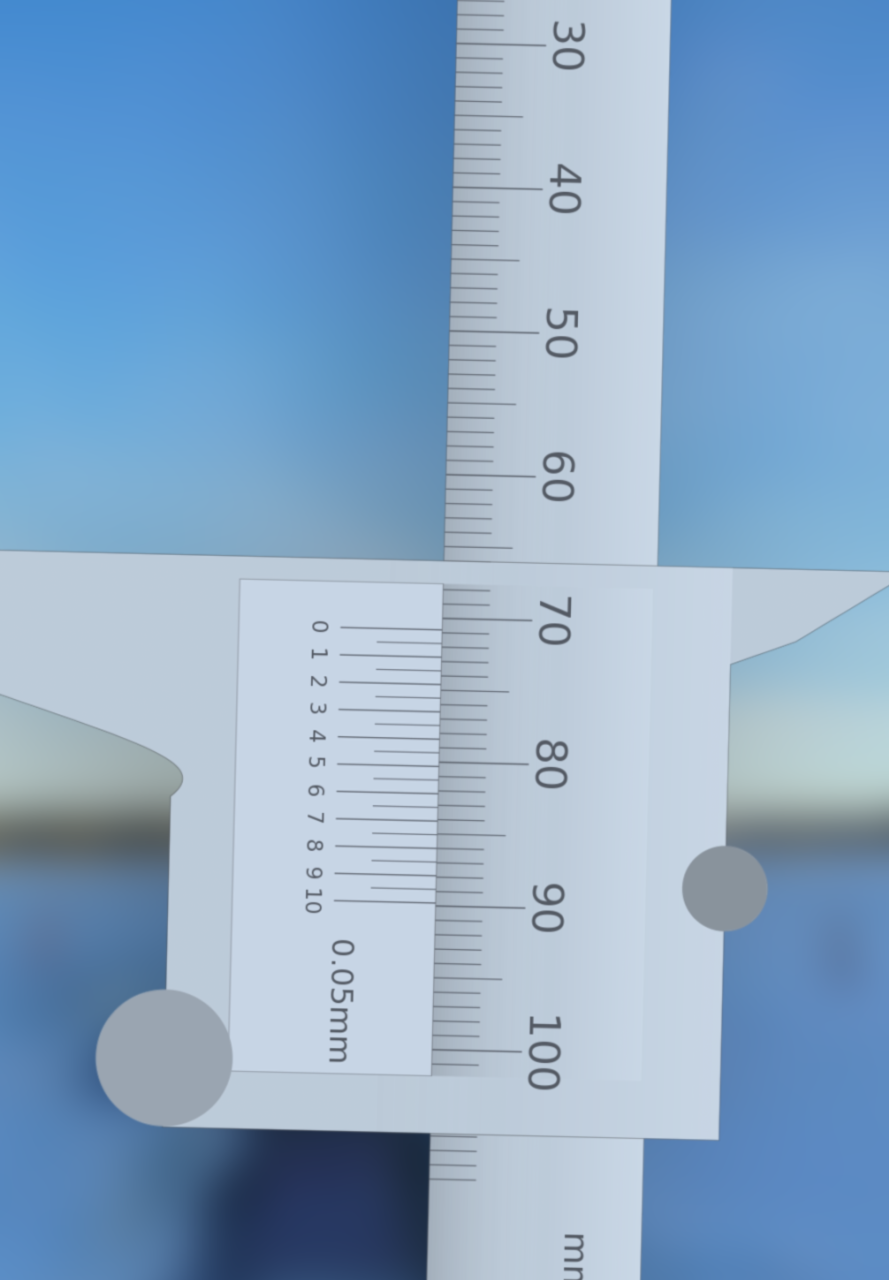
70.8 mm
